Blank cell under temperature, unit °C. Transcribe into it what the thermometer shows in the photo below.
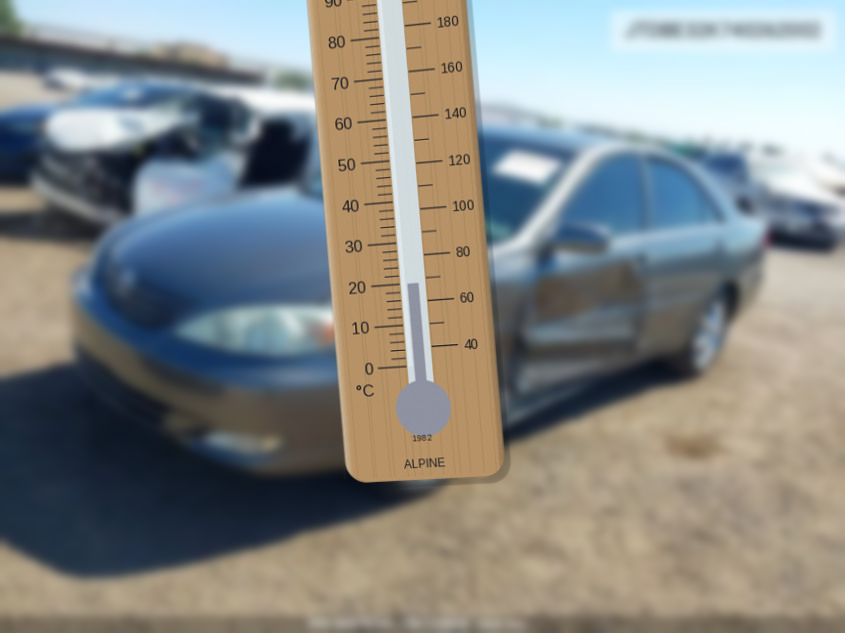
20 °C
